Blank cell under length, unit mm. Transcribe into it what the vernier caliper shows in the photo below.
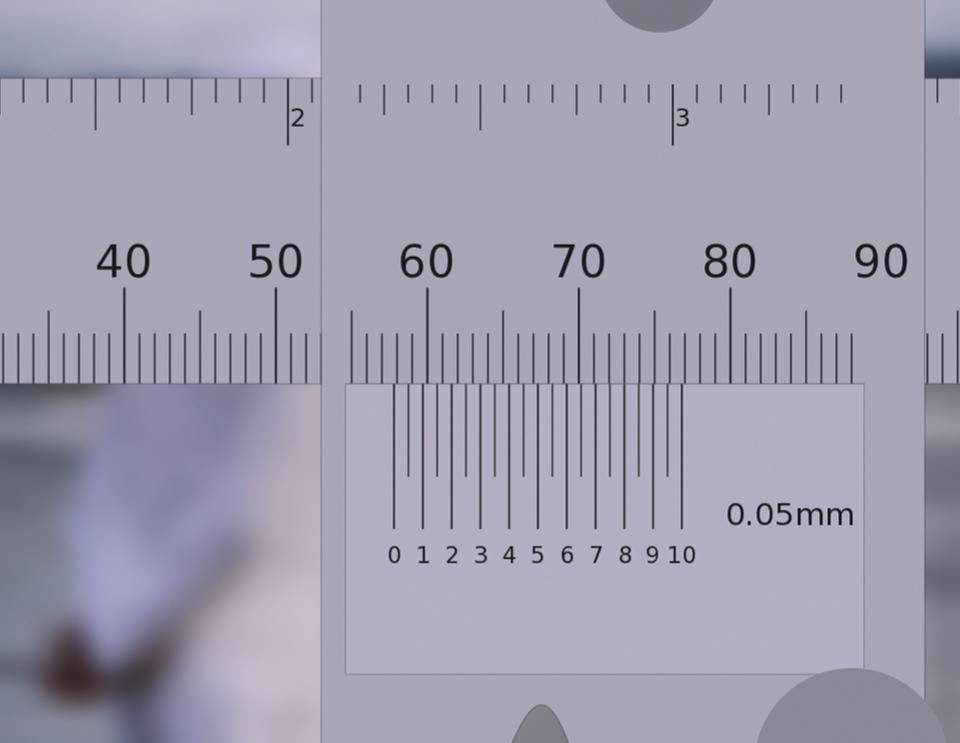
57.8 mm
